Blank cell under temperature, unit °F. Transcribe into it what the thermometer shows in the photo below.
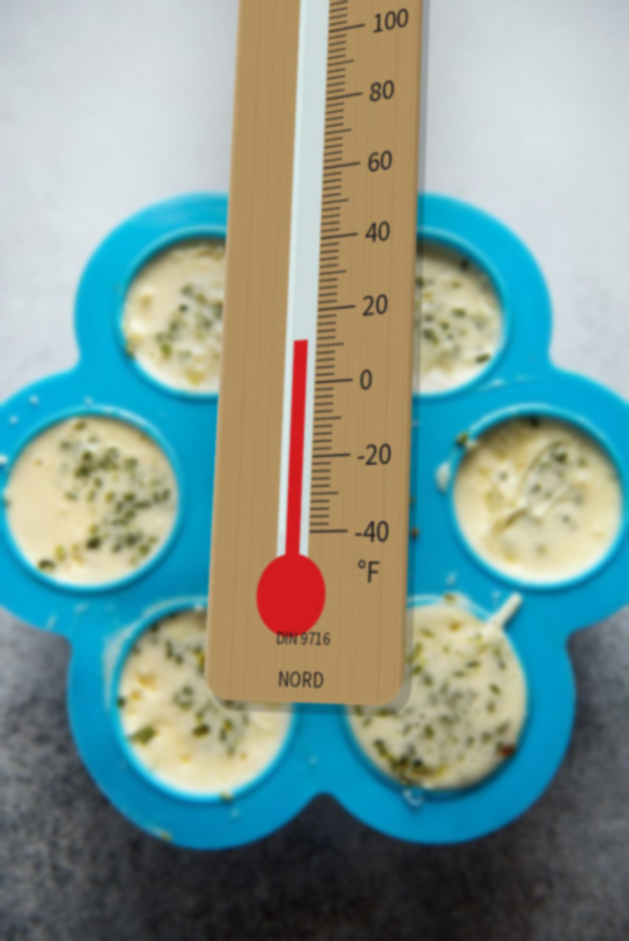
12 °F
